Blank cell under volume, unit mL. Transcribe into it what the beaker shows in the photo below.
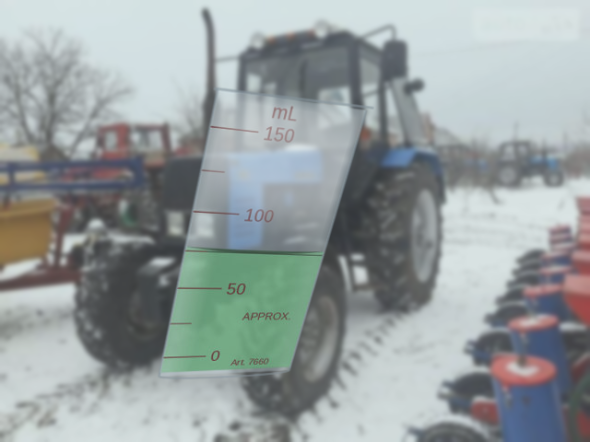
75 mL
